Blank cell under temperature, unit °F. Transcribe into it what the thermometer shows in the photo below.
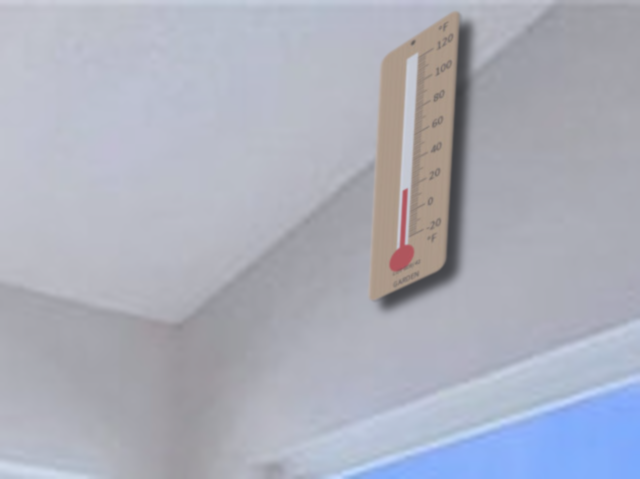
20 °F
